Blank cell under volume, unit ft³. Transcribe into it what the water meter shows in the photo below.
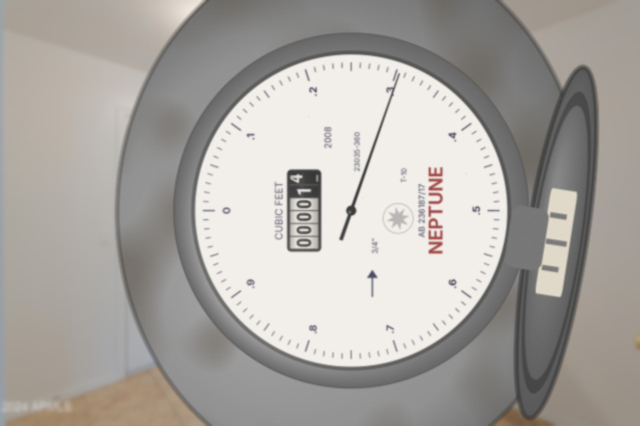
14.30 ft³
